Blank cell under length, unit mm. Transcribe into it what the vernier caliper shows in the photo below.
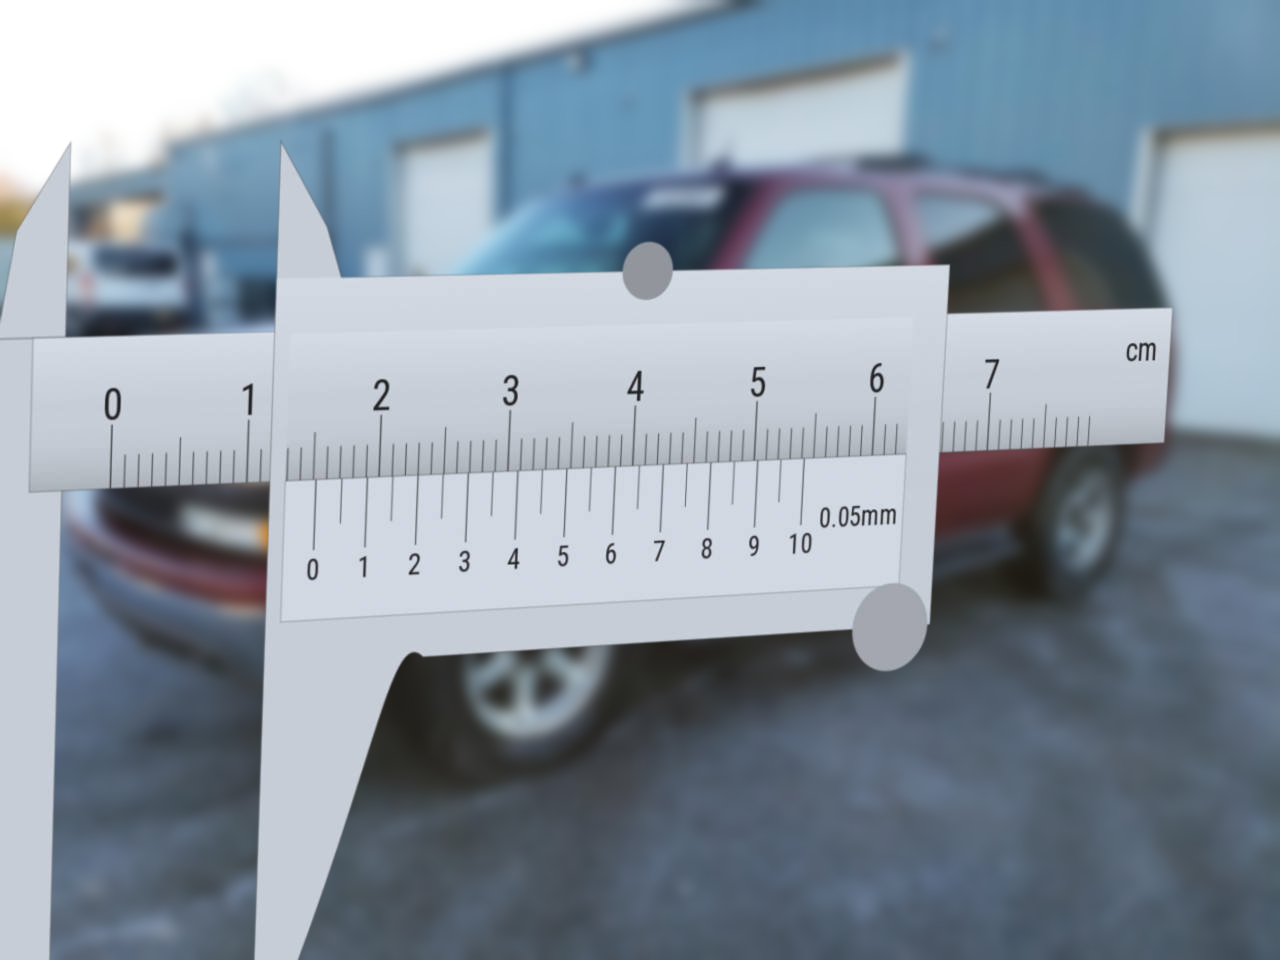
15.2 mm
